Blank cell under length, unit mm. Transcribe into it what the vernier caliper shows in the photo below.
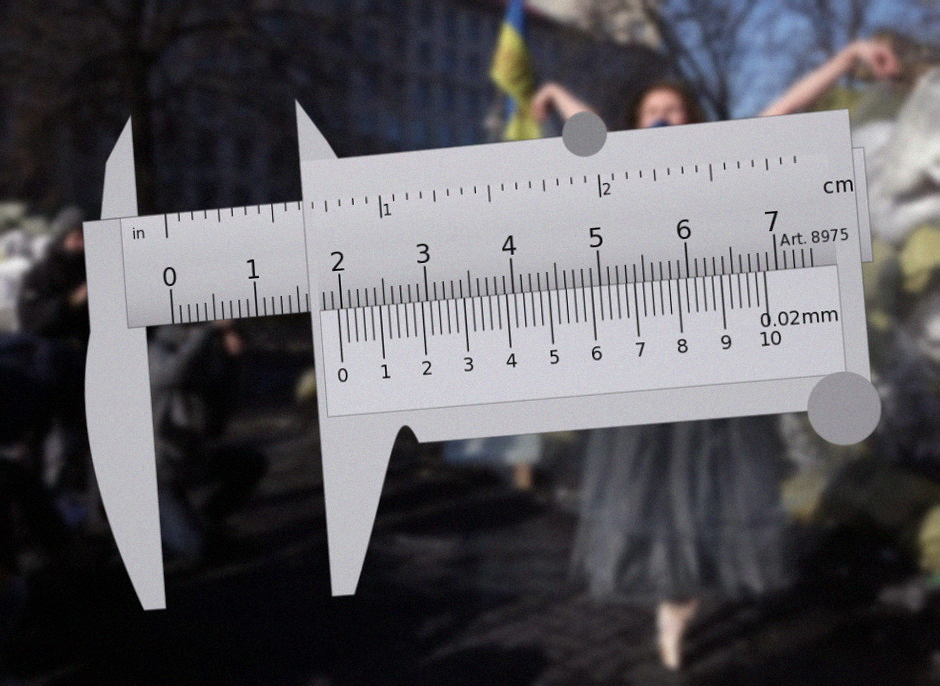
19.6 mm
